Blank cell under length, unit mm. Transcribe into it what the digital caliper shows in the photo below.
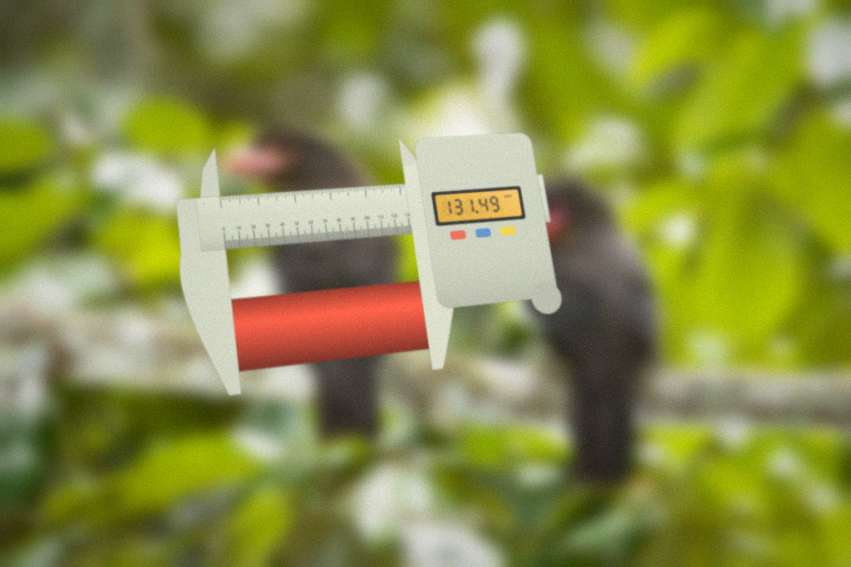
131.49 mm
